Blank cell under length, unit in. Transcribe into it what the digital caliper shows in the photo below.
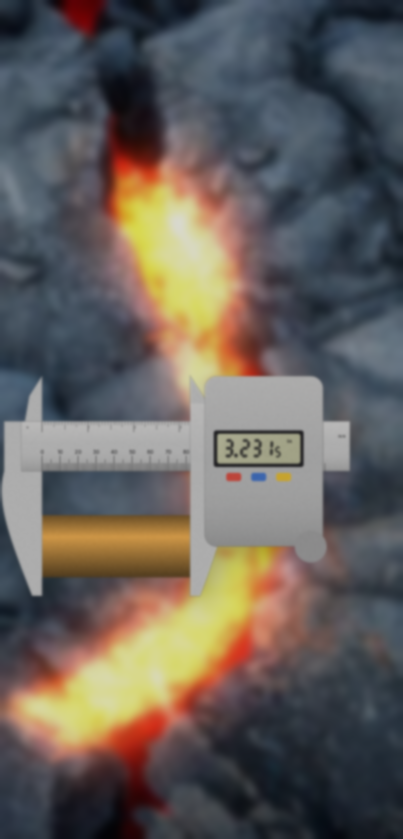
3.2315 in
